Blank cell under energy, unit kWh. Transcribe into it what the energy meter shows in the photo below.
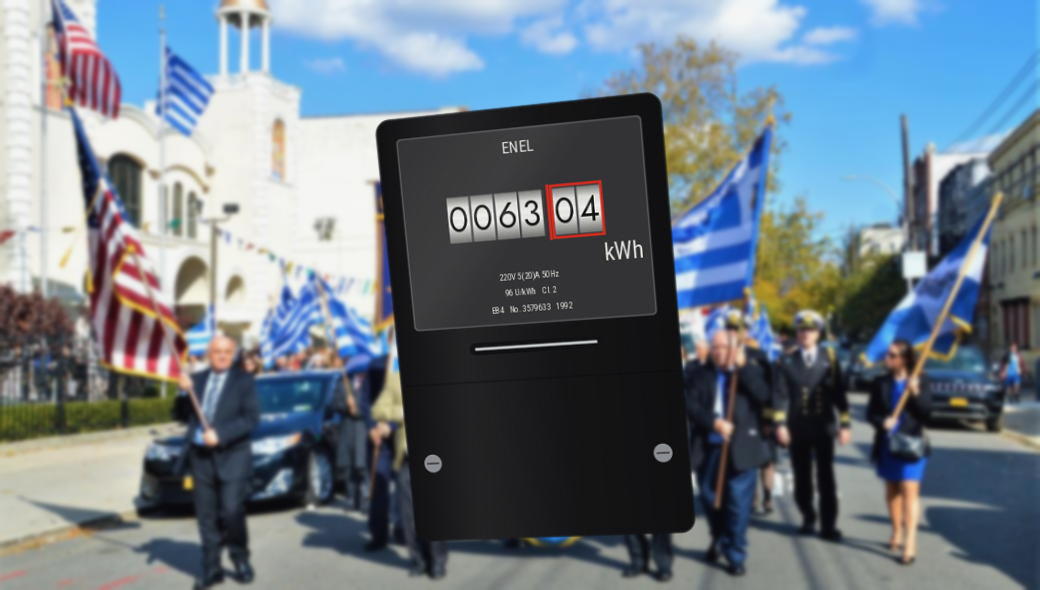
63.04 kWh
